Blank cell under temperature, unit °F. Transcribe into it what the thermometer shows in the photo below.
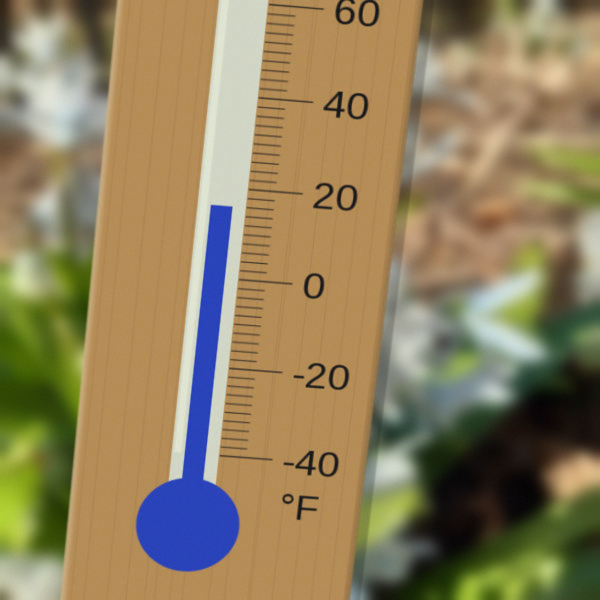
16 °F
